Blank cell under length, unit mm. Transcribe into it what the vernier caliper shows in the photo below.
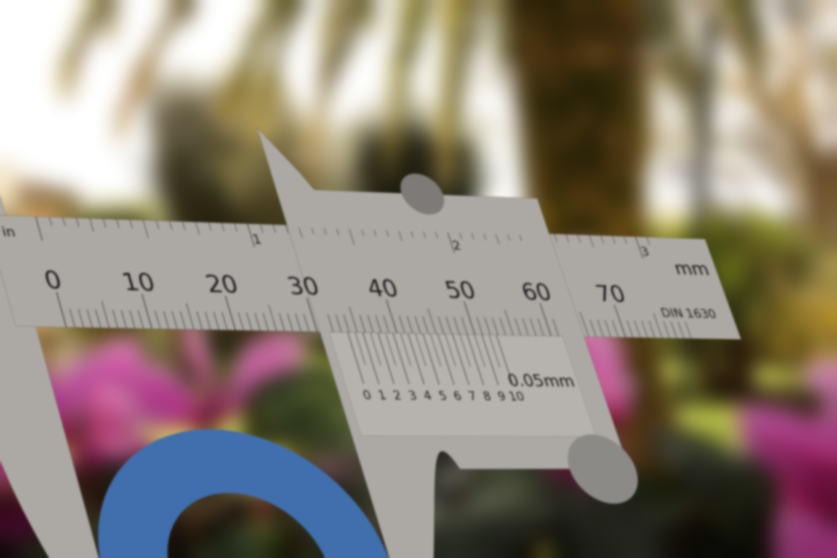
33.8 mm
